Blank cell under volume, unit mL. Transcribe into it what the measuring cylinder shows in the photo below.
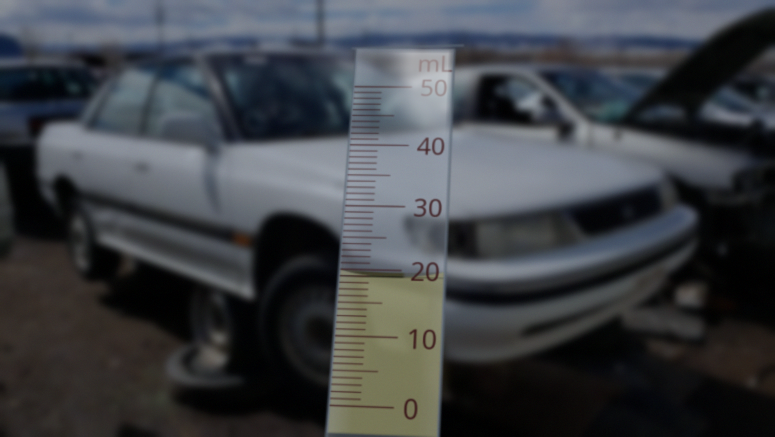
19 mL
